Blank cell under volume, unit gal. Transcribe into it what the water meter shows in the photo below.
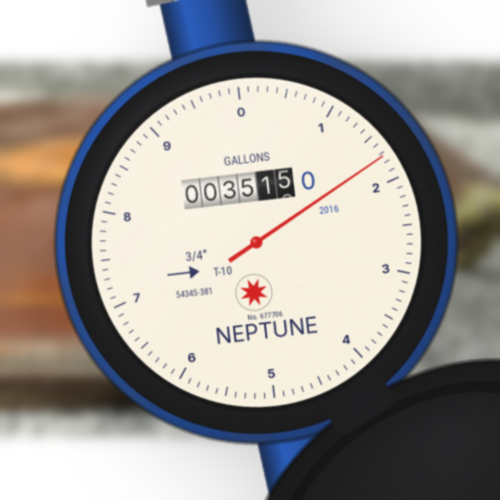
35151.7 gal
